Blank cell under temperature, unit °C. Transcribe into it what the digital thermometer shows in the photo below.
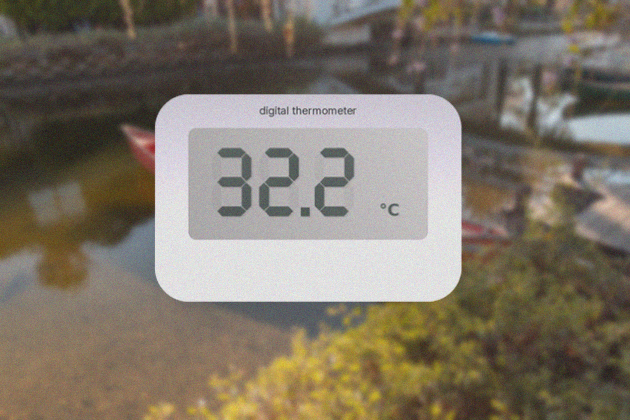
32.2 °C
